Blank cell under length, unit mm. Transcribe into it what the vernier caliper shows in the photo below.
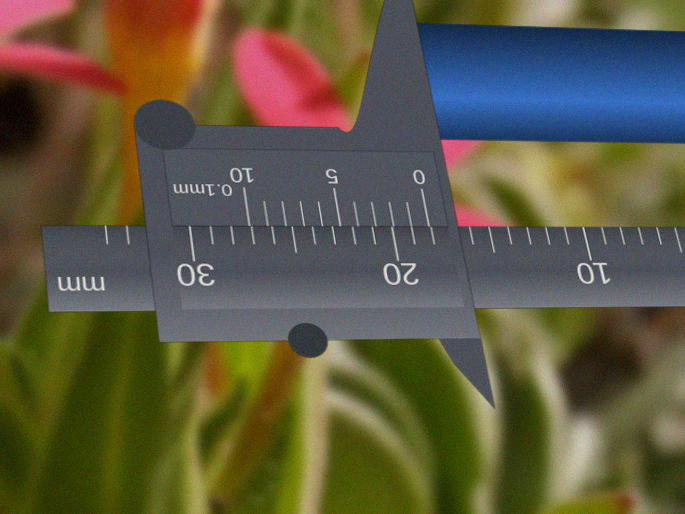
18.1 mm
